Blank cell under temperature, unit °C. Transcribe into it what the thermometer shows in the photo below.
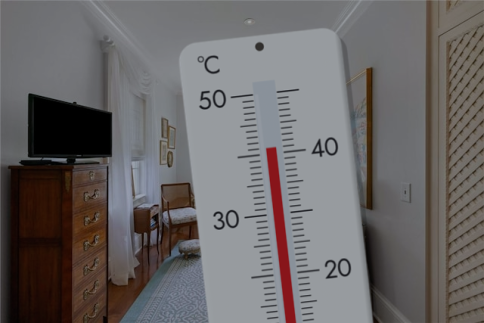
41 °C
